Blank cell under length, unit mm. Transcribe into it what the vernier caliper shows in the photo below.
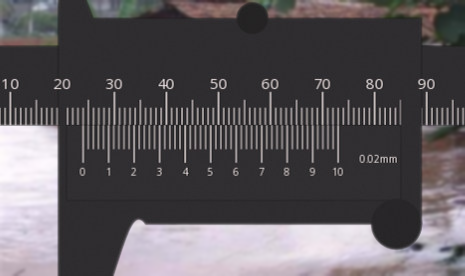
24.0 mm
